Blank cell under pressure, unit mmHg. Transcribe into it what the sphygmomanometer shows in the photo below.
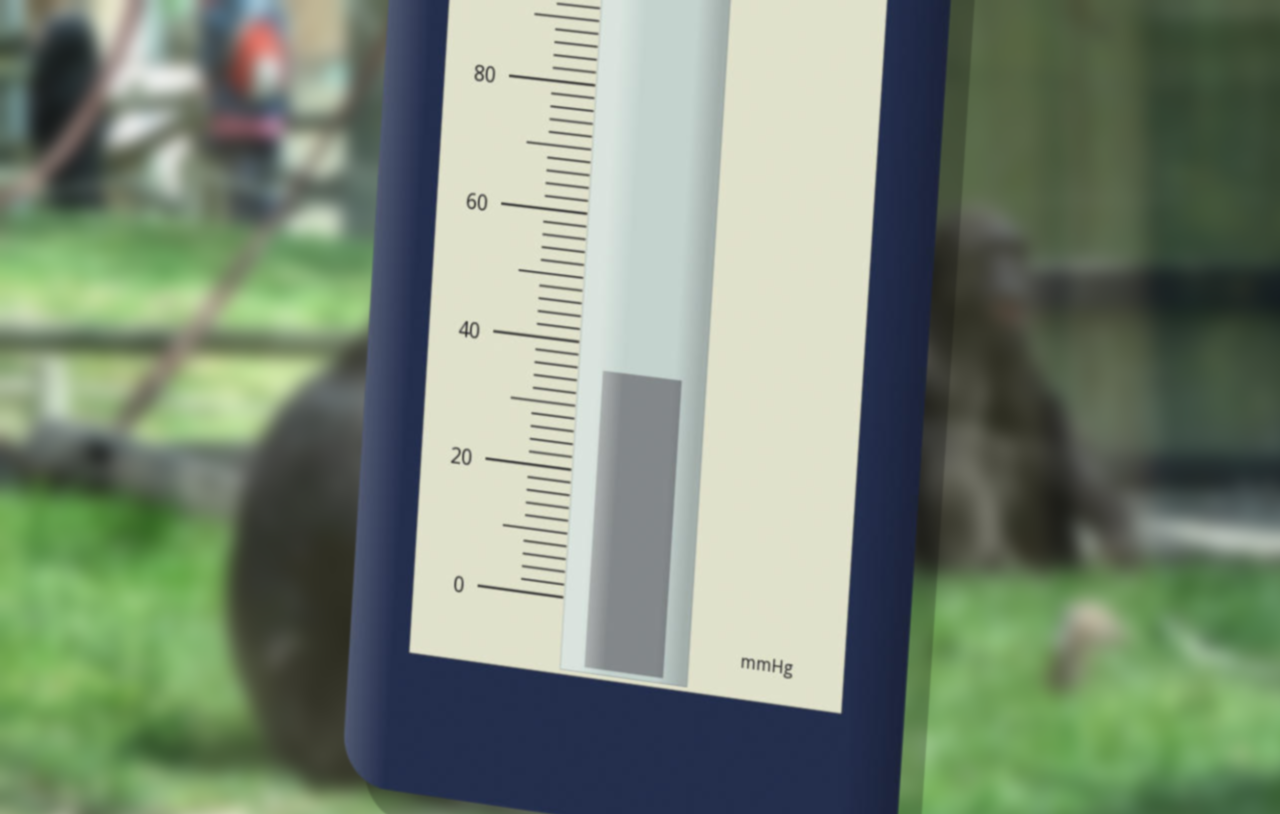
36 mmHg
